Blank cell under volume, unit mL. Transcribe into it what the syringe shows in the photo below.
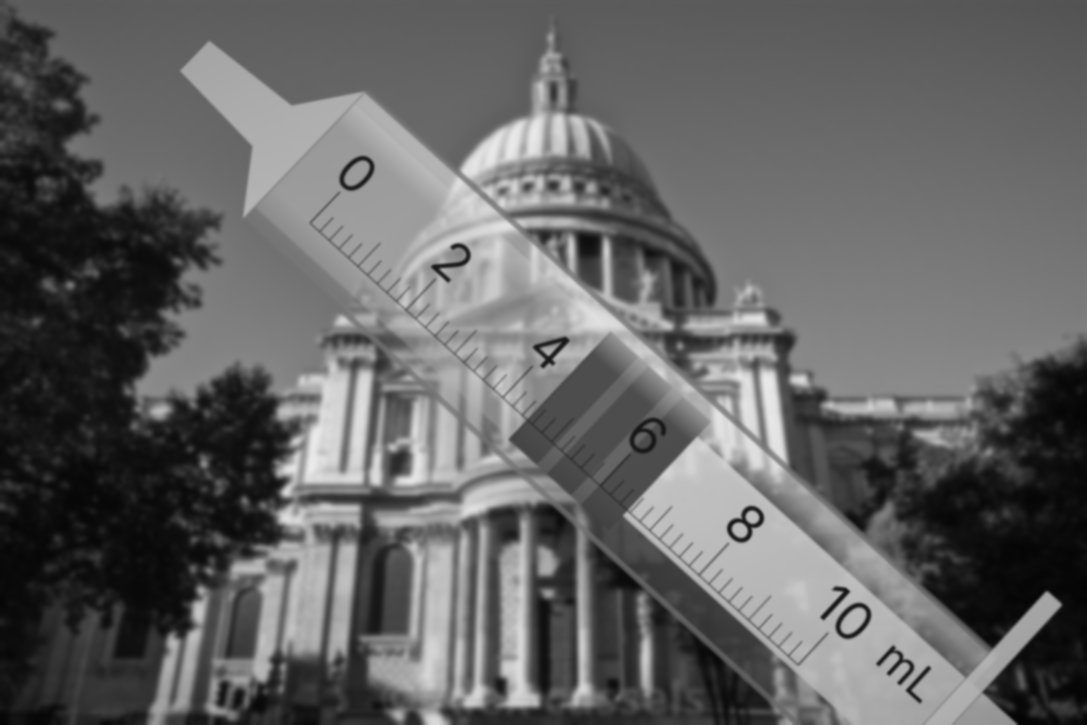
4.5 mL
